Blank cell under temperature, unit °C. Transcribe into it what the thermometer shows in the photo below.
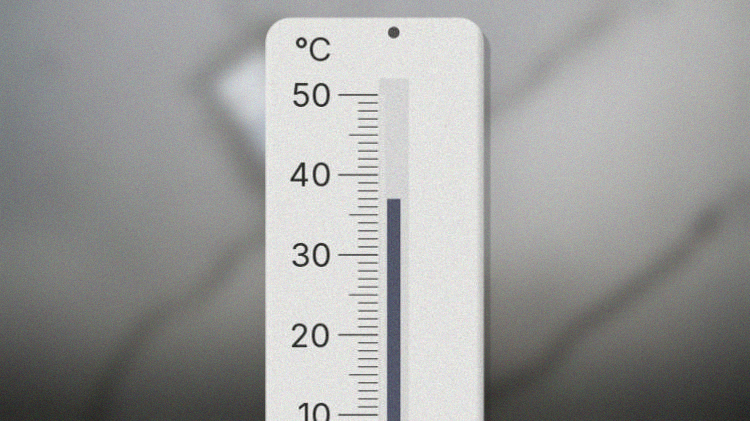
37 °C
